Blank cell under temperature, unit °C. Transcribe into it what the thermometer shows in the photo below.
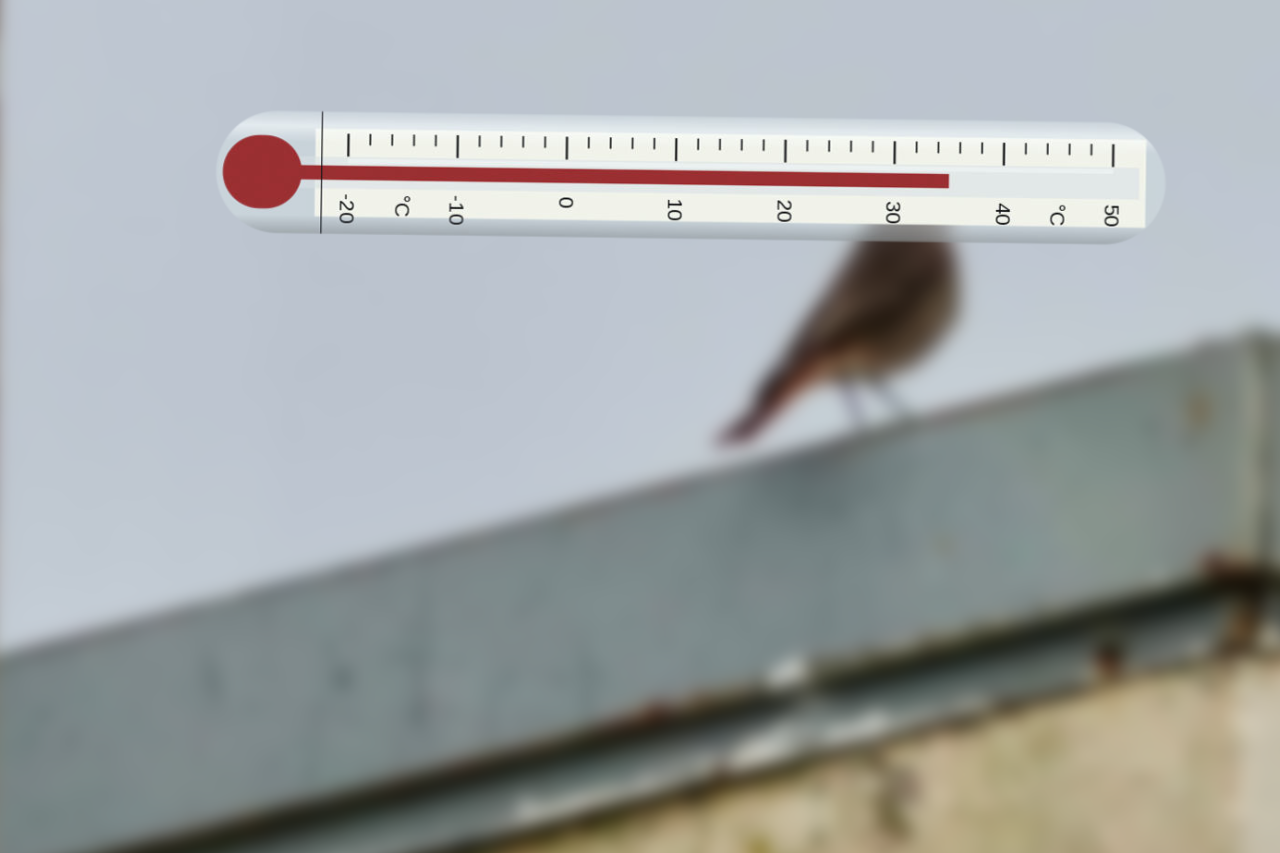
35 °C
